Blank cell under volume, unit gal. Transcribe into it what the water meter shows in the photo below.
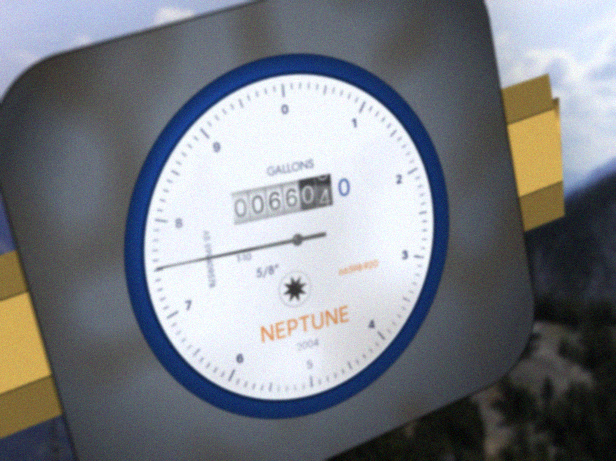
66037.5 gal
